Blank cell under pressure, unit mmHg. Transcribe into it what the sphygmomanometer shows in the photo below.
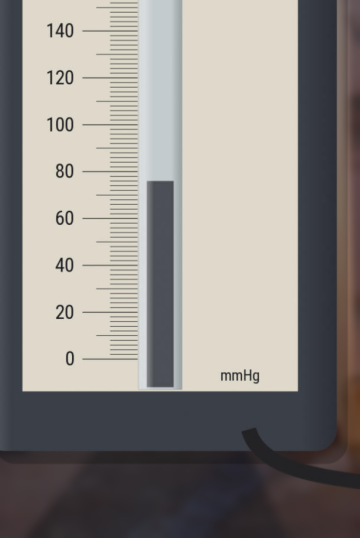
76 mmHg
